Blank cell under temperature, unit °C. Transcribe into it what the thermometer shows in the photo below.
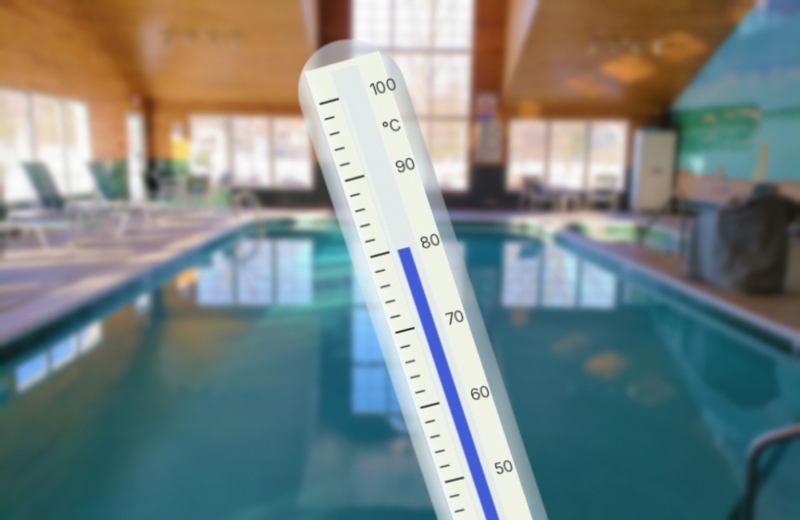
80 °C
